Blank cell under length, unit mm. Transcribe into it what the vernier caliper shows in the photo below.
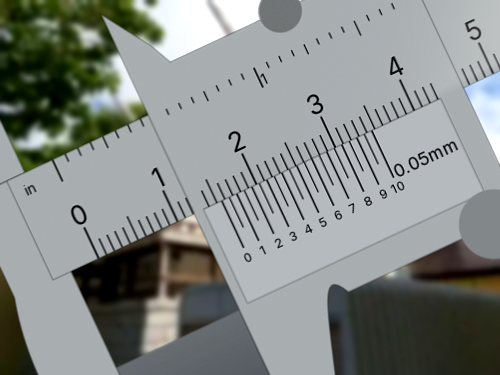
15.6 mm
